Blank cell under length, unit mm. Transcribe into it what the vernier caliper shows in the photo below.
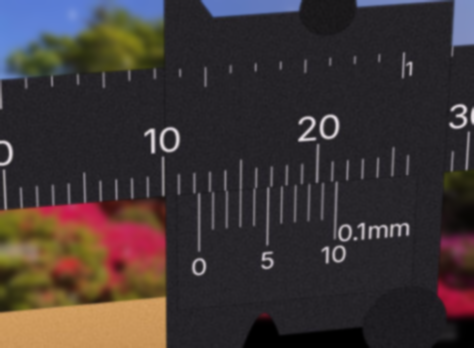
12.3 mm
